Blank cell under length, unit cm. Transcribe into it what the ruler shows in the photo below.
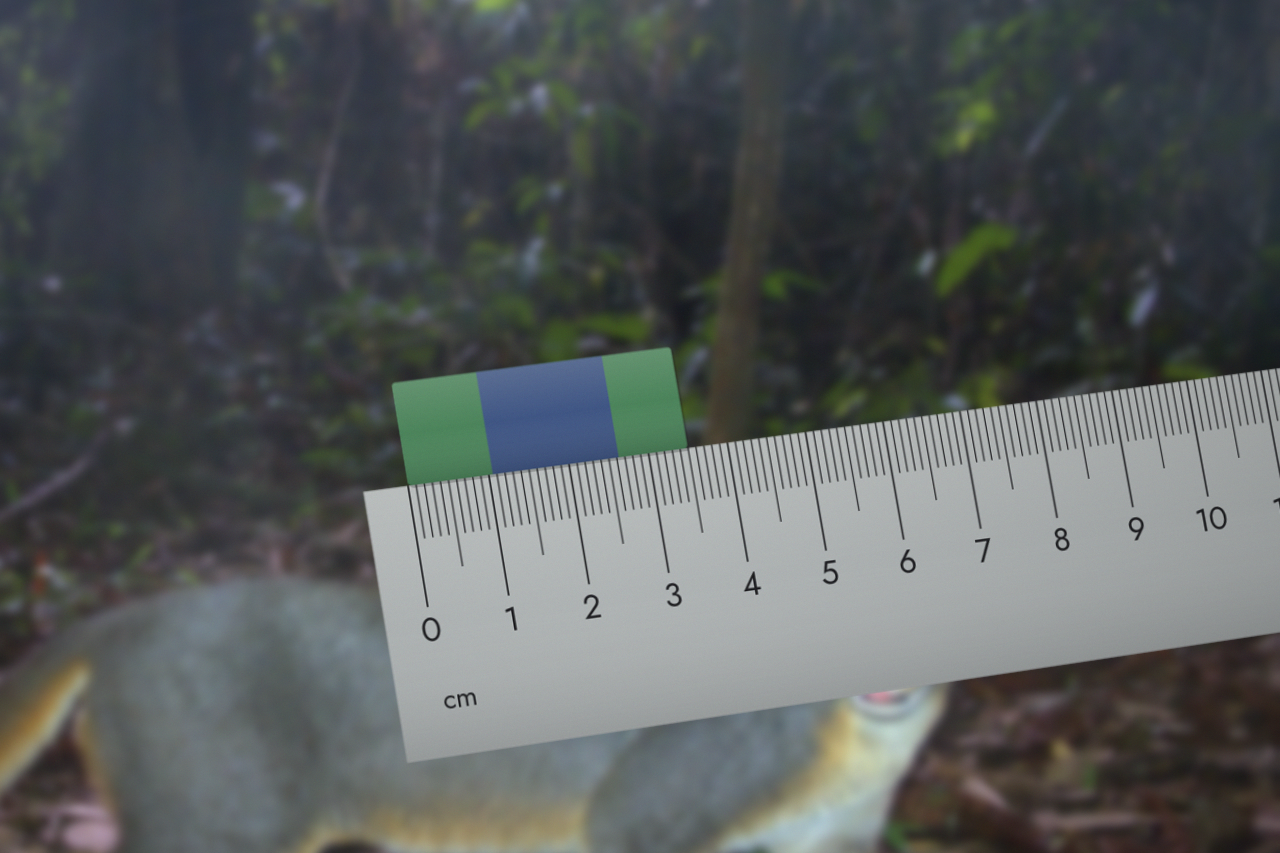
3.5 cm
